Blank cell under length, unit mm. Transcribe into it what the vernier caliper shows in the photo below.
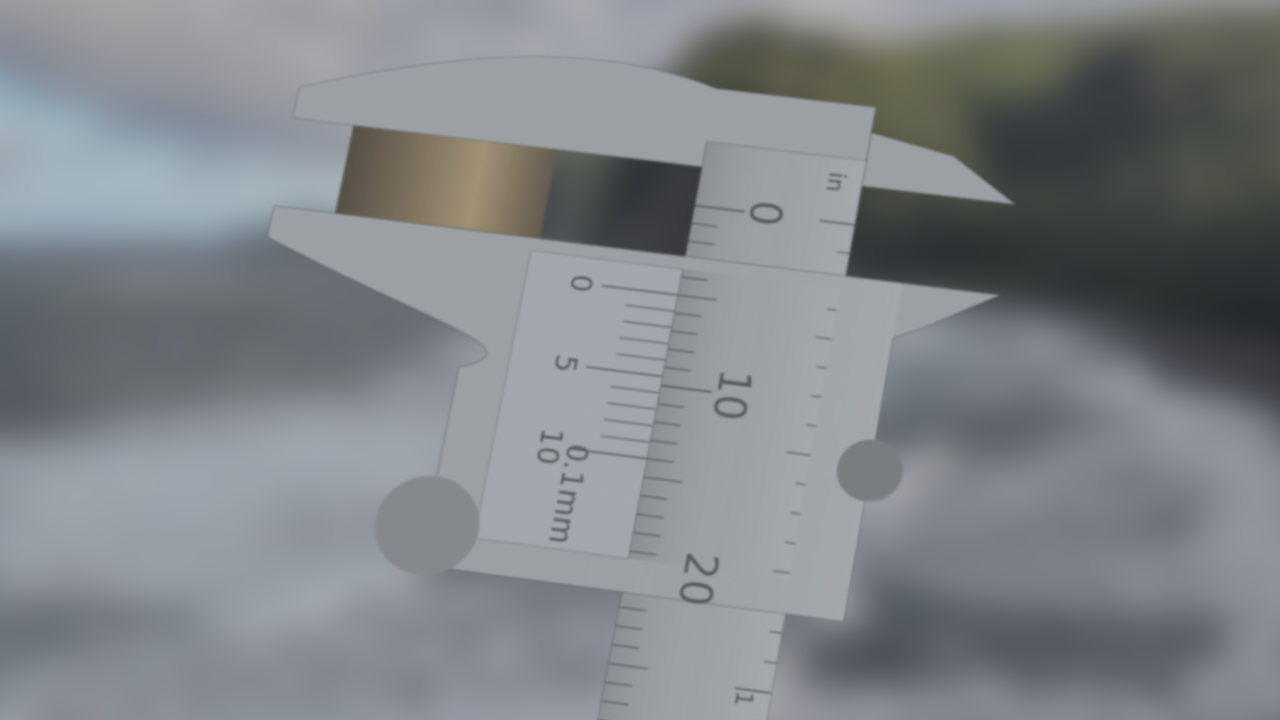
5.0 mm
